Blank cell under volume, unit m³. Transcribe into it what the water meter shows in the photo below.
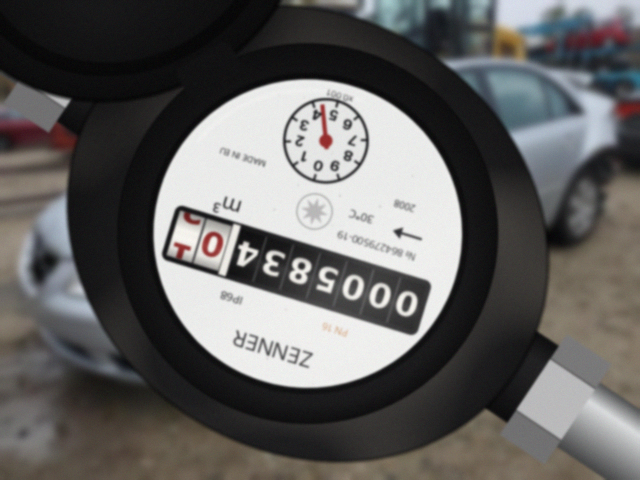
5834.014 m³
